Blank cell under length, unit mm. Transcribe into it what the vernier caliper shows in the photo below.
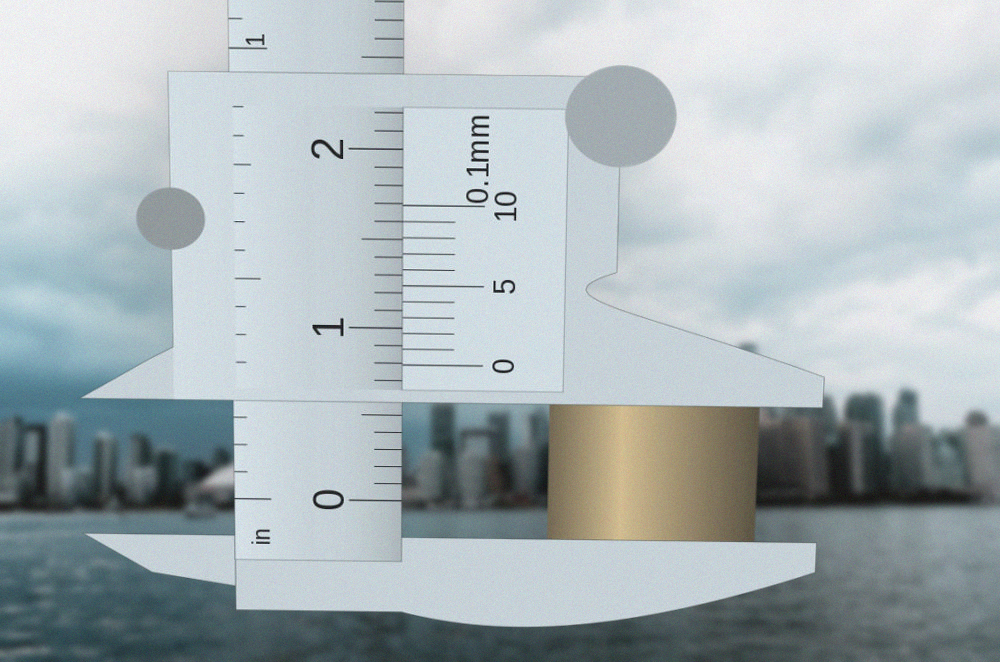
7.9 mm
